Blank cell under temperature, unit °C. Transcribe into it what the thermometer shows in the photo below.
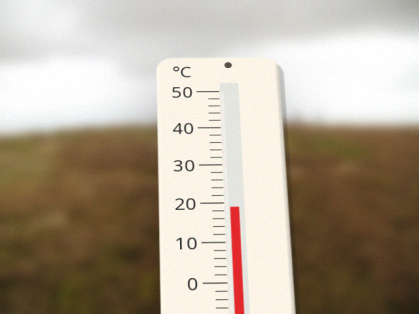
19 °C
